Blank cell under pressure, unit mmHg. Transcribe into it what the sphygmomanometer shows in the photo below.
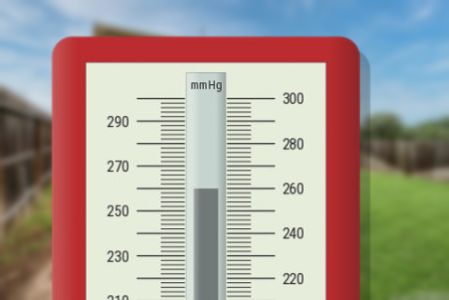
260 mmHg
